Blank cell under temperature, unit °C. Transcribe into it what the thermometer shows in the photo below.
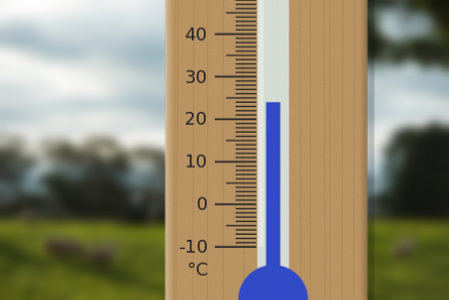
24 °C
